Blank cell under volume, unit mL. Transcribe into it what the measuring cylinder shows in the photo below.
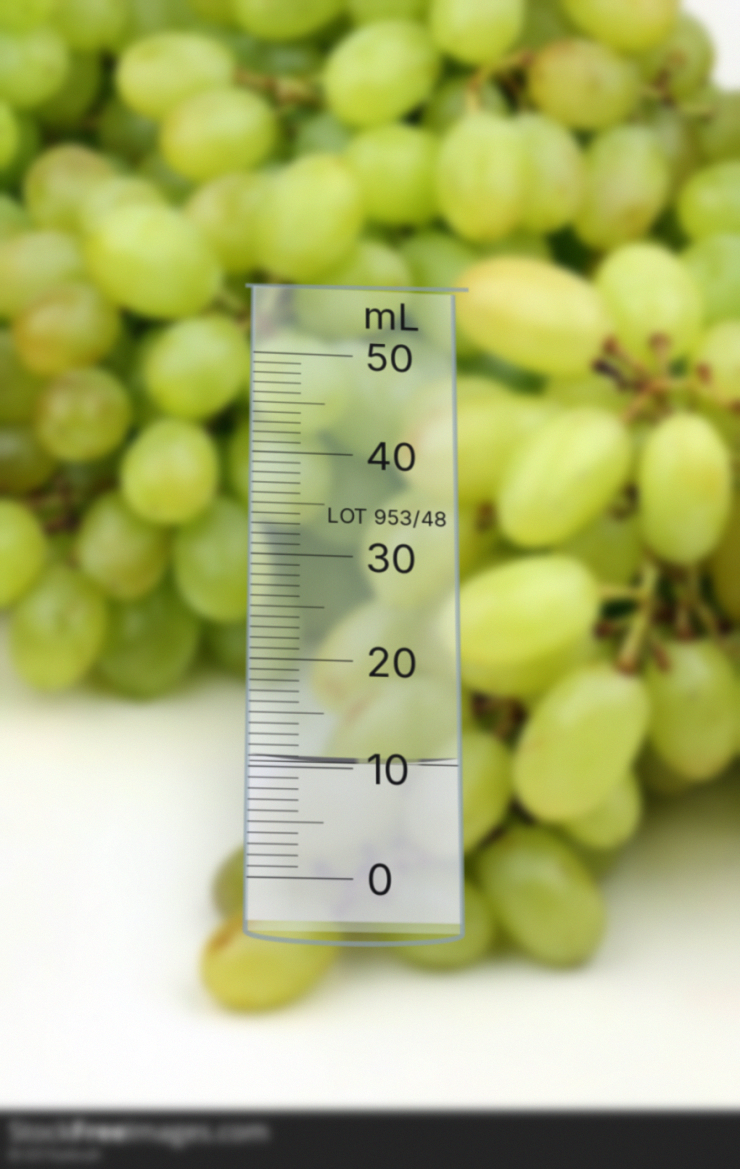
10.5 mL
